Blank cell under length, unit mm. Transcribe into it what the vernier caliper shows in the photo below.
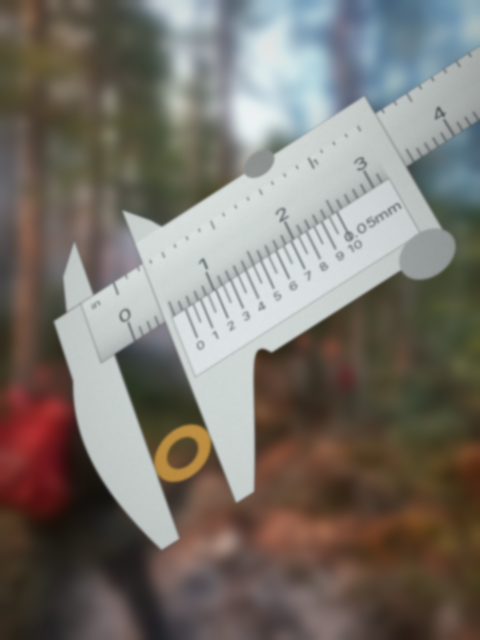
6.4 mm
